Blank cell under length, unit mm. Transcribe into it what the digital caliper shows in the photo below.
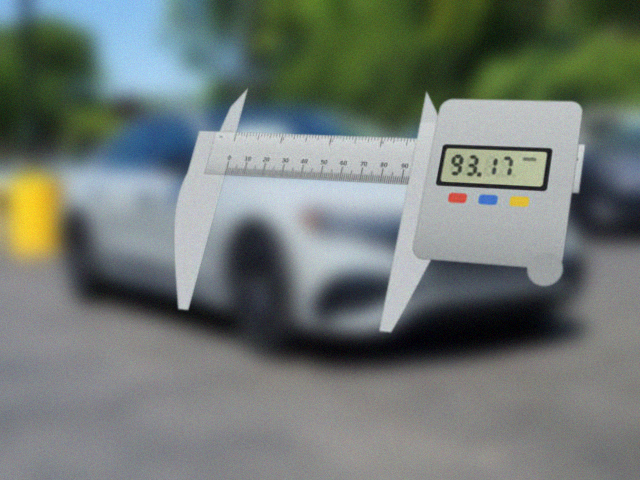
93.17 mm
